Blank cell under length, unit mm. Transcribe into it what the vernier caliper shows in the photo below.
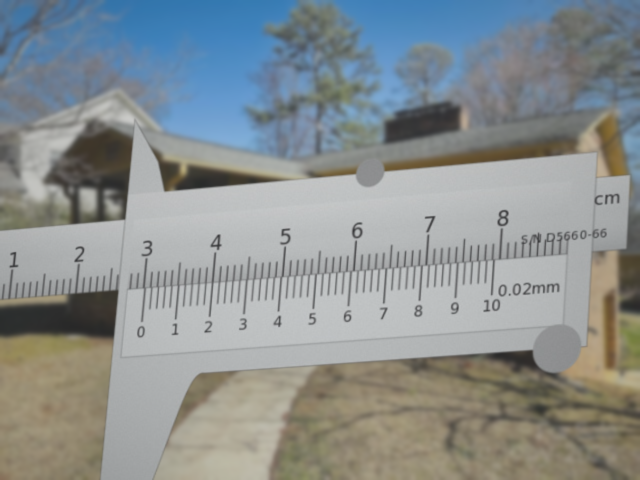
30.2 mm
